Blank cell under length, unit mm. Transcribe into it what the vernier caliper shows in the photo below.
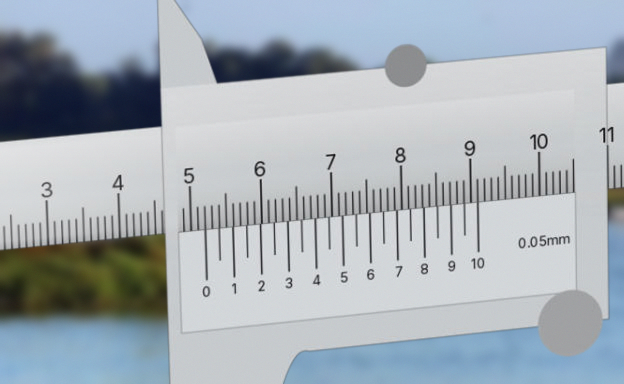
52.0 mm
